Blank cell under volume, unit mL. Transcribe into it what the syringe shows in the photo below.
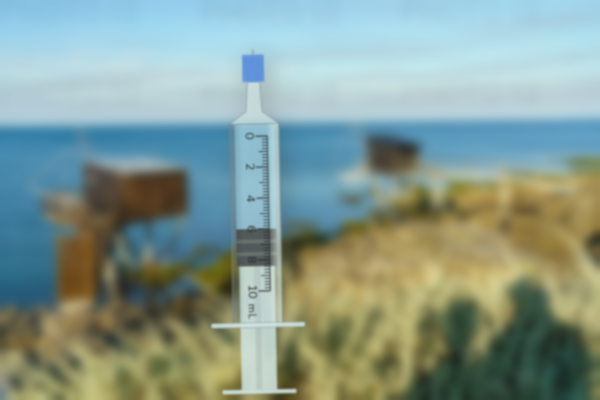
6 mL
